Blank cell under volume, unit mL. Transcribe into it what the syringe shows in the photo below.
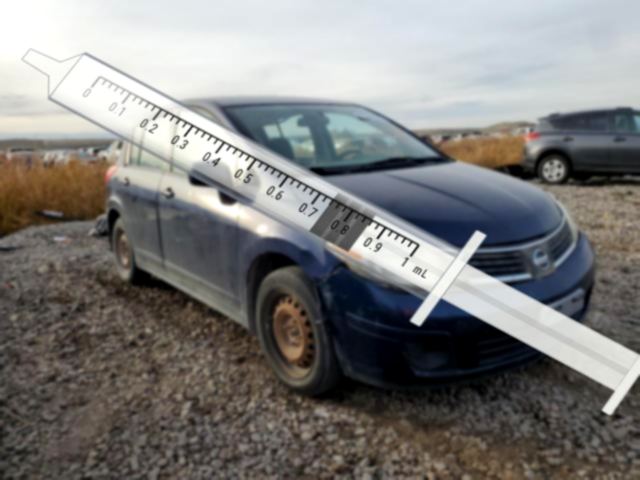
0.74 mL
